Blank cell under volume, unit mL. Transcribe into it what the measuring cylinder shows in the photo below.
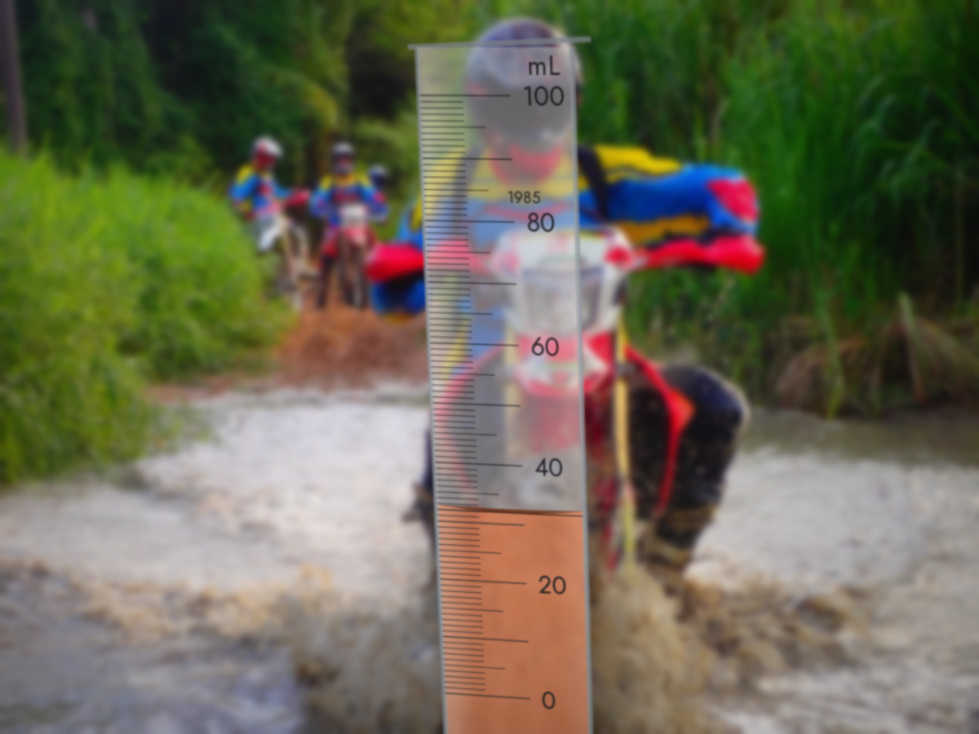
32 mL
